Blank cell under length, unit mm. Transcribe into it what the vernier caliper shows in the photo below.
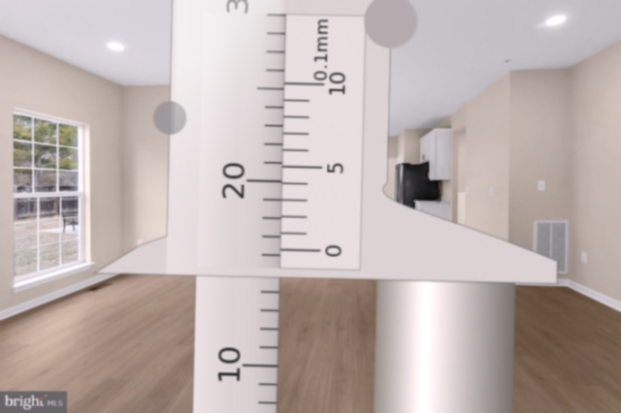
16.3 mm
